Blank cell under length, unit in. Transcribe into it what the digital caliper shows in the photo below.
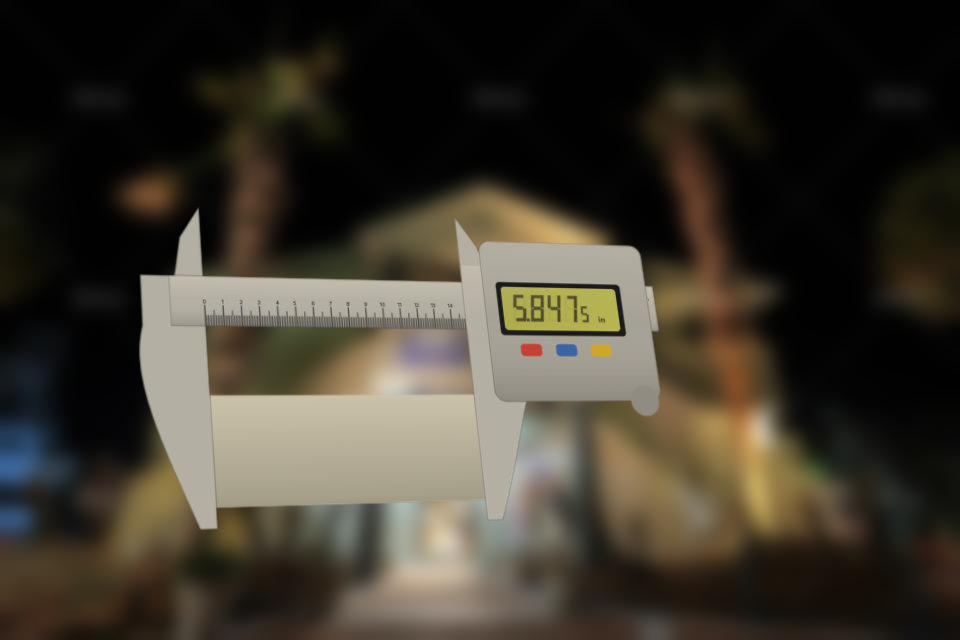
5.8475 in
